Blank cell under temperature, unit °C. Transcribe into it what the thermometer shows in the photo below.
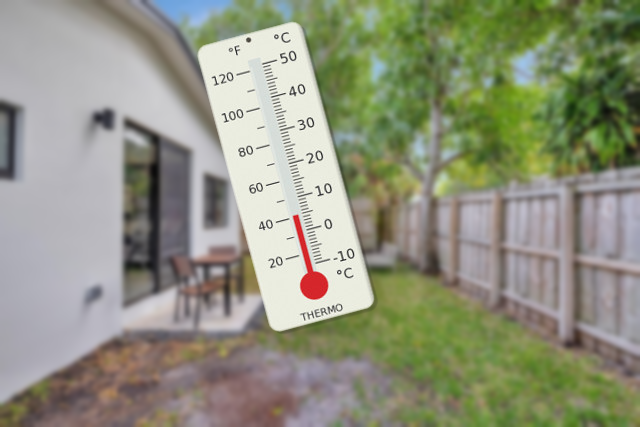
5 °C
